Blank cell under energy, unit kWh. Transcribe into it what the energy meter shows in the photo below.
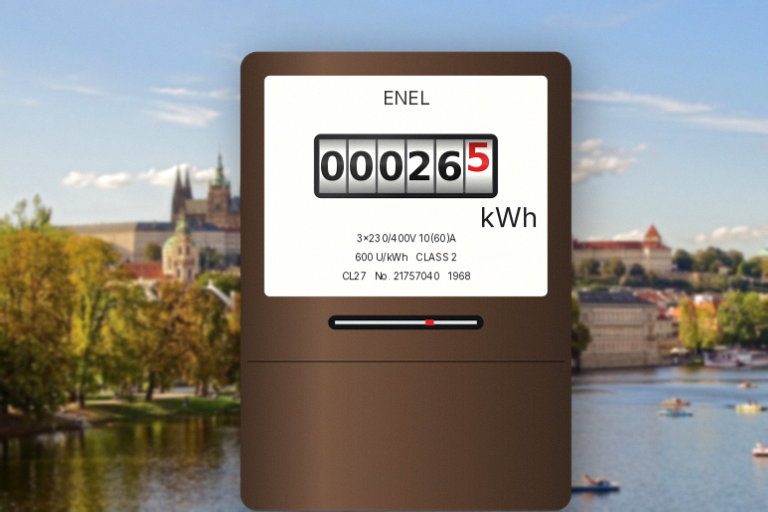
26.5 kWh
